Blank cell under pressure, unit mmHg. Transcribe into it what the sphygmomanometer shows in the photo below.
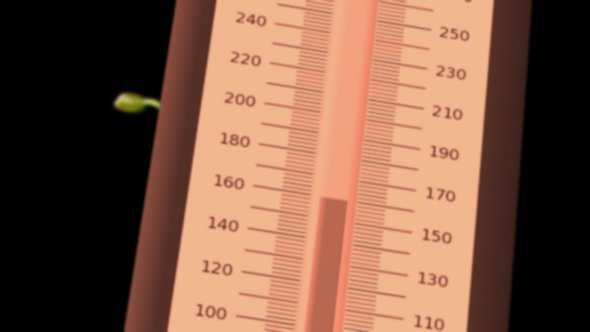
160 mmHg
